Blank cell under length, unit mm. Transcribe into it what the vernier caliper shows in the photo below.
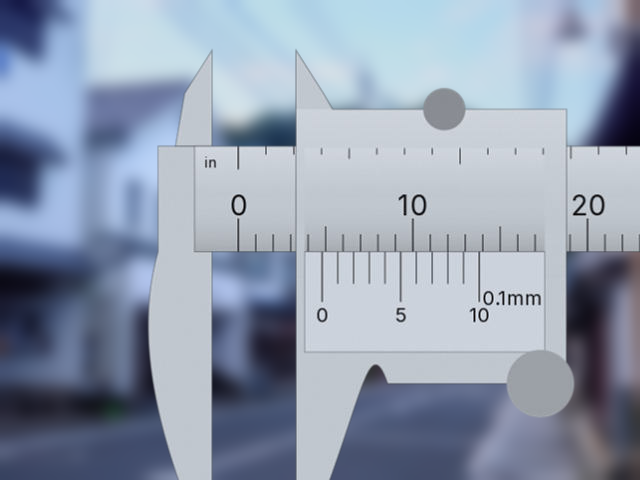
4.8 mm
